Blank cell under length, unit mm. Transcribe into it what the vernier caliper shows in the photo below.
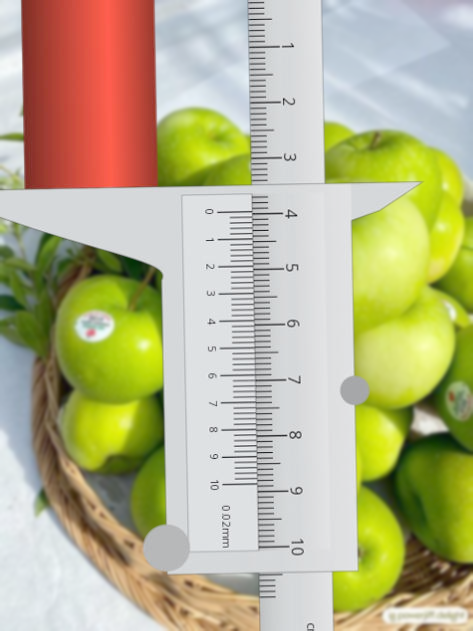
39.6 mm
